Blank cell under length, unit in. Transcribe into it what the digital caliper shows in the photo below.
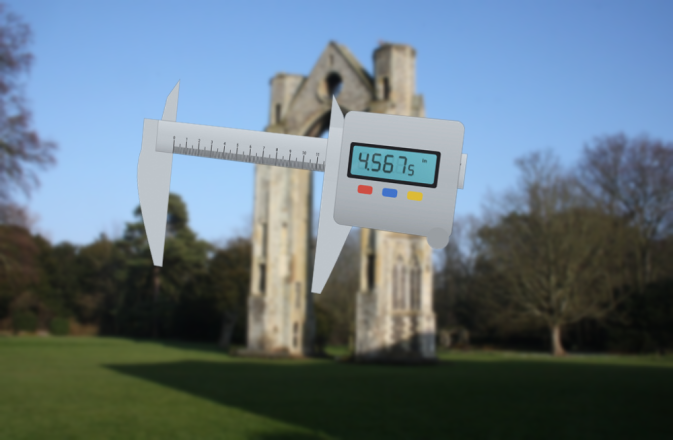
4.5675 in
